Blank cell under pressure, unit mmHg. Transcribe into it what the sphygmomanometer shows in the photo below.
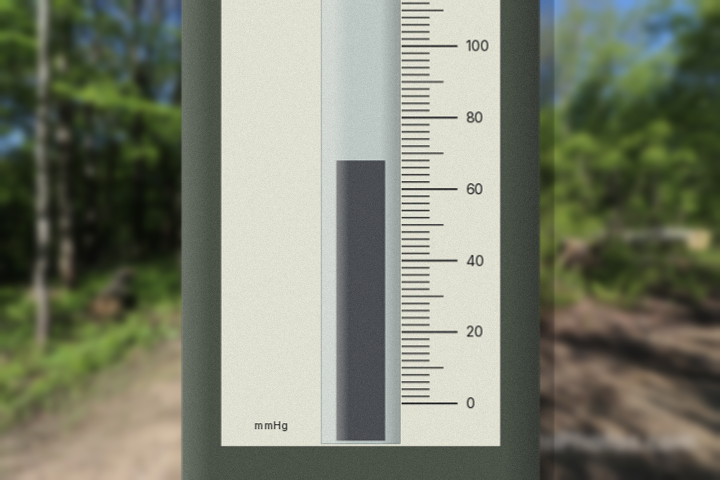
68 mmHg
